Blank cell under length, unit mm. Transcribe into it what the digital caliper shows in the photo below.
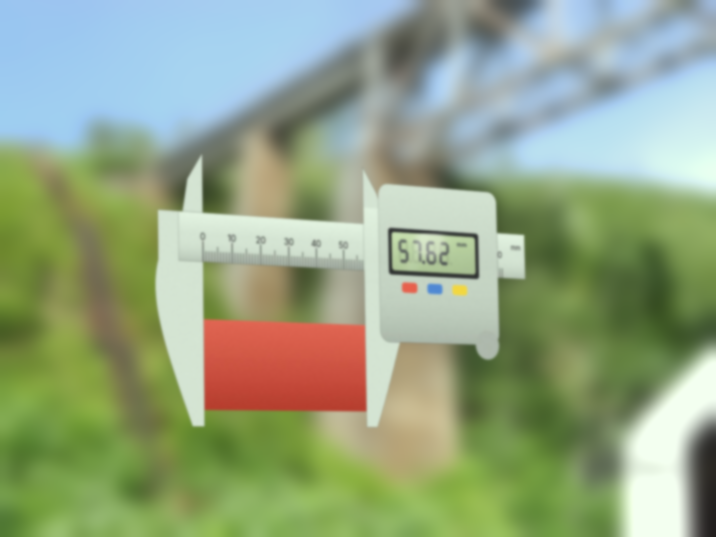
57.62 mm
